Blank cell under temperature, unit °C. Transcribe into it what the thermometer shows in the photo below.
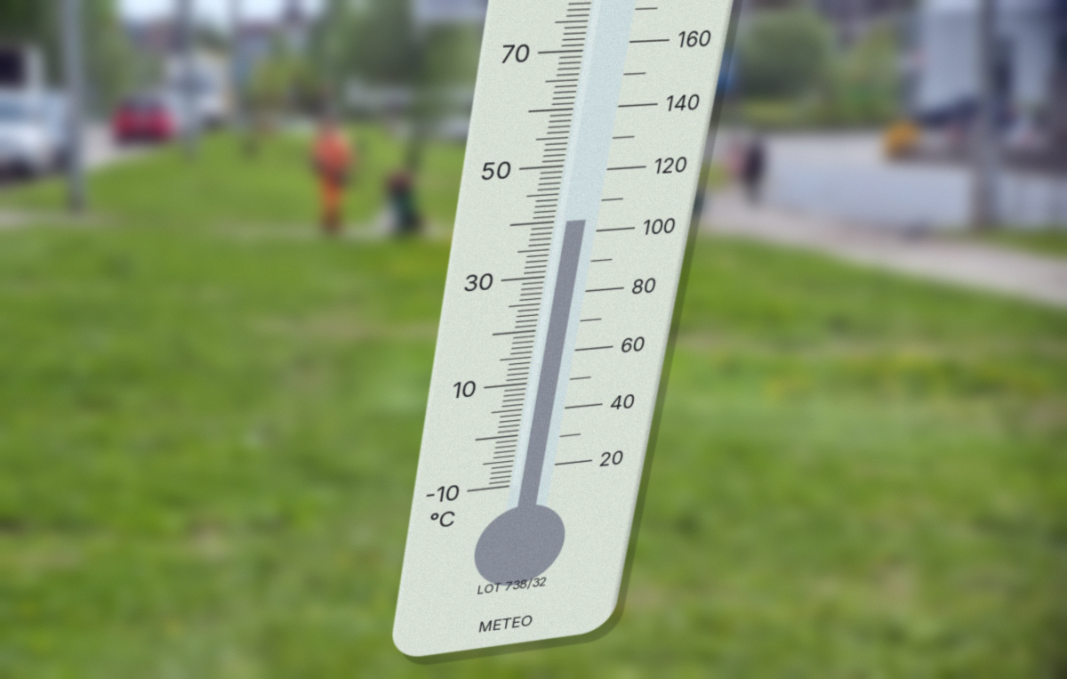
40 °C
